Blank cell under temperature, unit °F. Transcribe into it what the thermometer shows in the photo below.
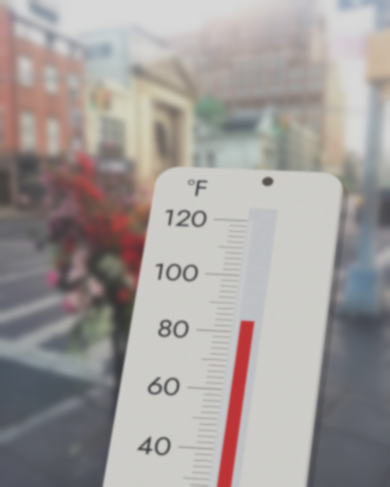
84 °F
